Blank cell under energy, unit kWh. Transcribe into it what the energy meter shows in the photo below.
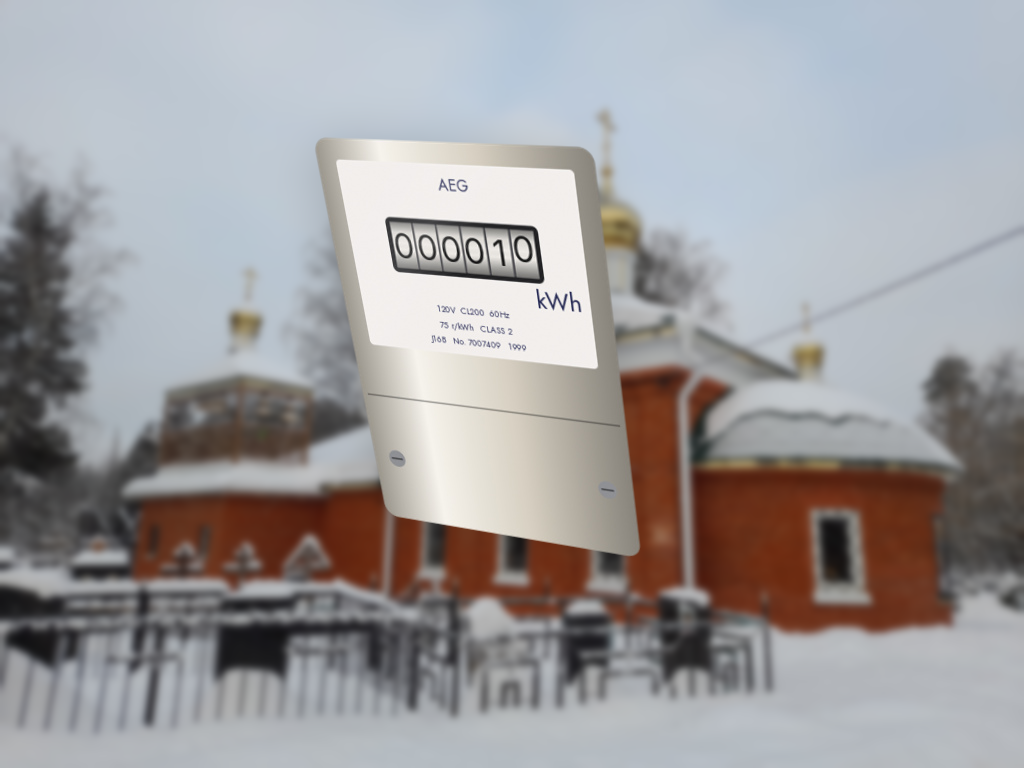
10 kWh
